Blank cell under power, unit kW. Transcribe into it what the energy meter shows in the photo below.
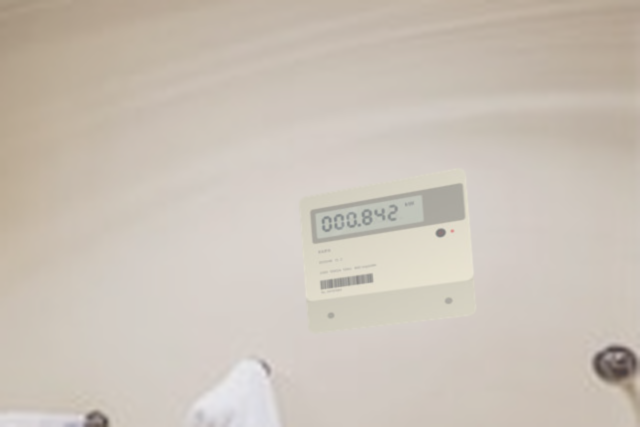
0.842 kW
